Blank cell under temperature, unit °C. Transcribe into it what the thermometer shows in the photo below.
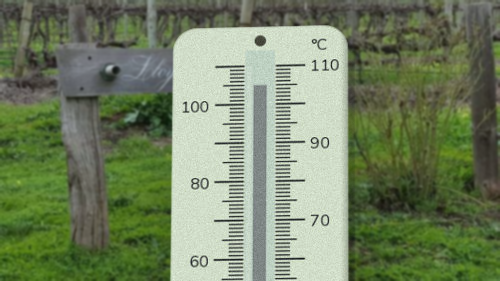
105 °C
